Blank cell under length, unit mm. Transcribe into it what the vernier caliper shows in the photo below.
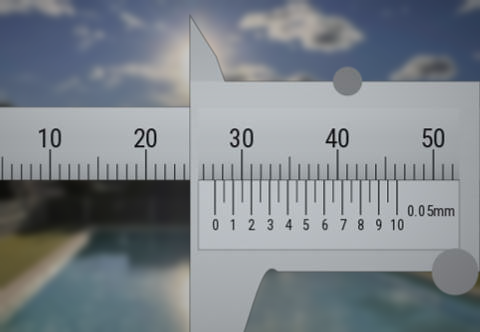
27.2 mm
